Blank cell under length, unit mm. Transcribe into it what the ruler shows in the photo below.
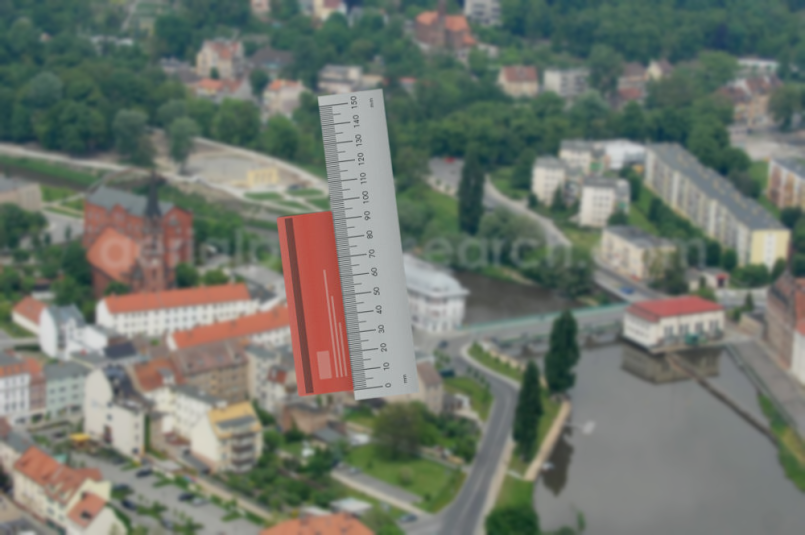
95 mm
